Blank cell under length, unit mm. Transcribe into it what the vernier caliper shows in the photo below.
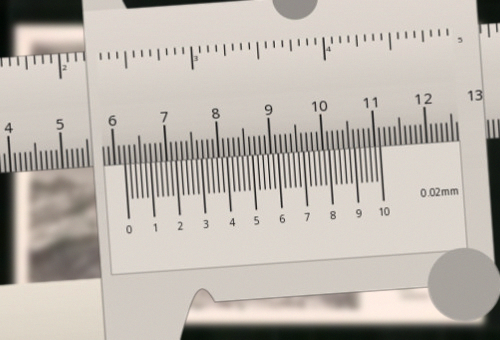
62.0 mm
